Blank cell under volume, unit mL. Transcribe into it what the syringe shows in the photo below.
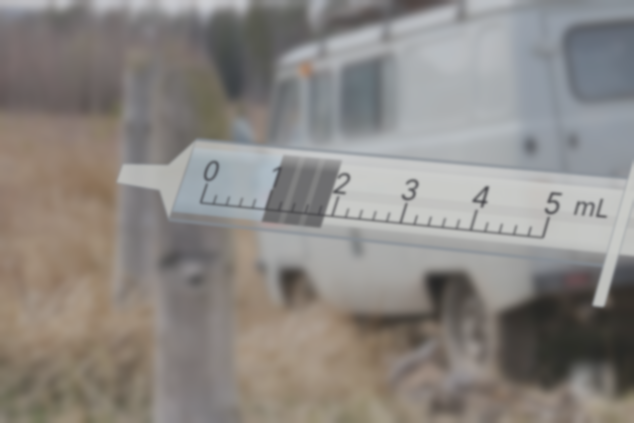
1 mL
